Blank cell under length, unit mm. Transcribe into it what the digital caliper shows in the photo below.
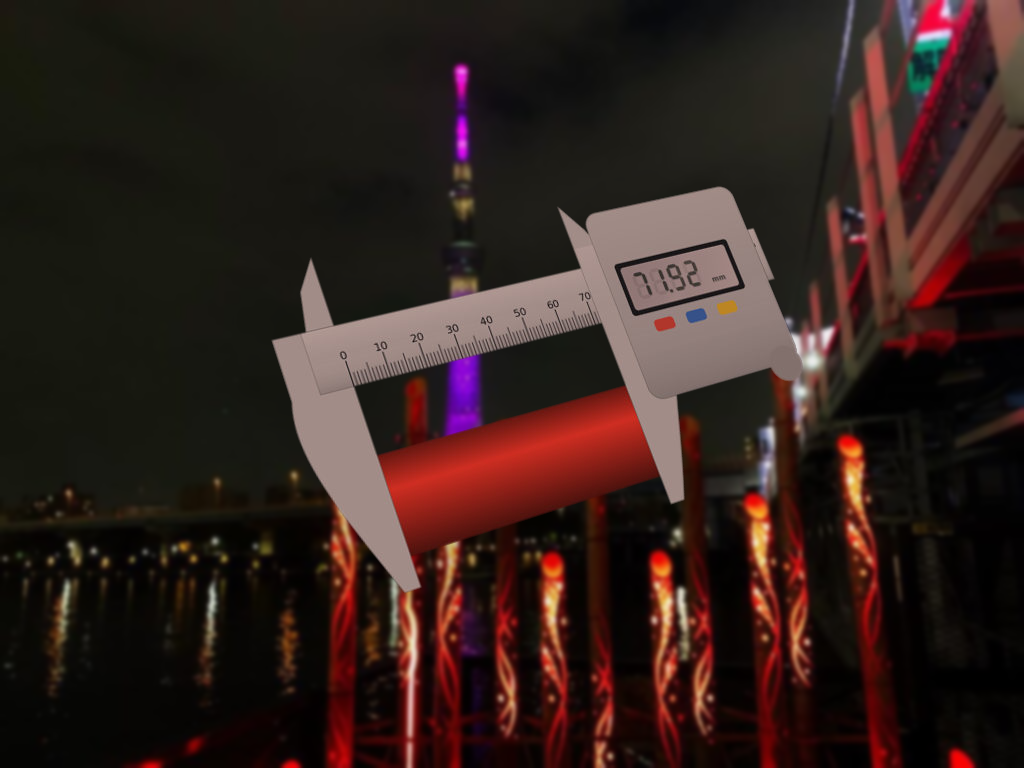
71.92 mm
